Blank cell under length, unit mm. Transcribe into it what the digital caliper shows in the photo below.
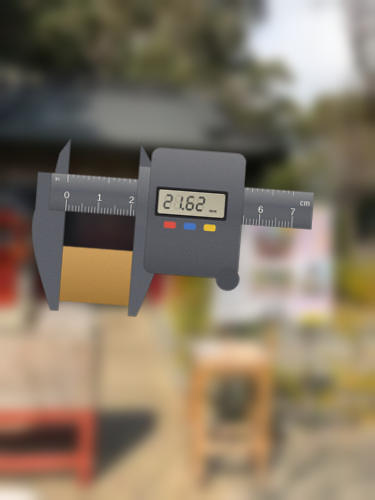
21.62 mm
